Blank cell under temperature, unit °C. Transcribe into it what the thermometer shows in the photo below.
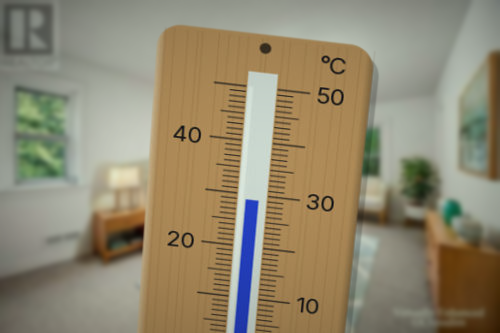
29 °C
